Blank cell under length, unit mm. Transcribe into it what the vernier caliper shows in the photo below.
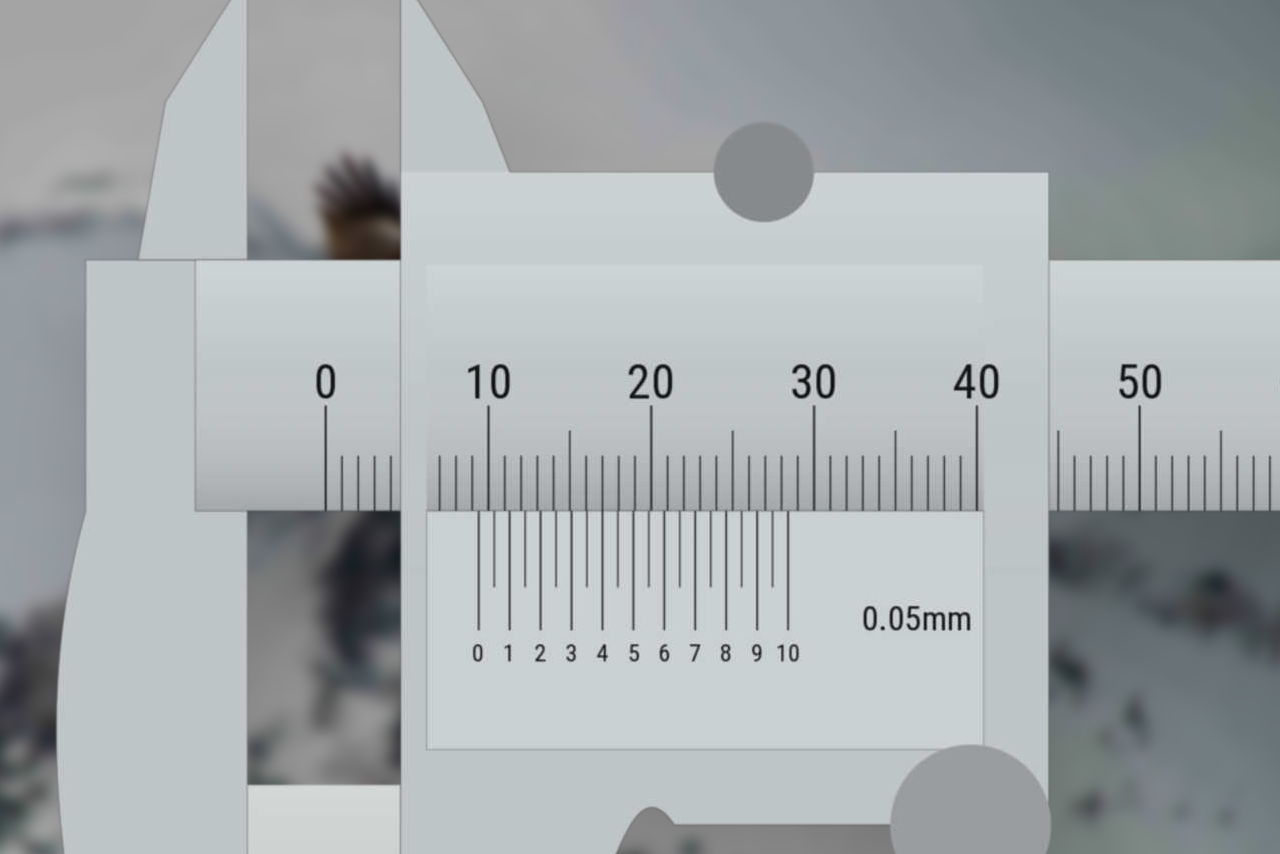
9.4 mm
